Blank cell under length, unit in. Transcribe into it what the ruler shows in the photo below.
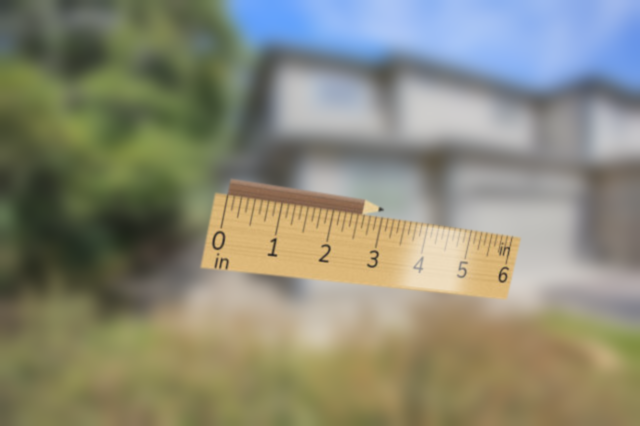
3 in
